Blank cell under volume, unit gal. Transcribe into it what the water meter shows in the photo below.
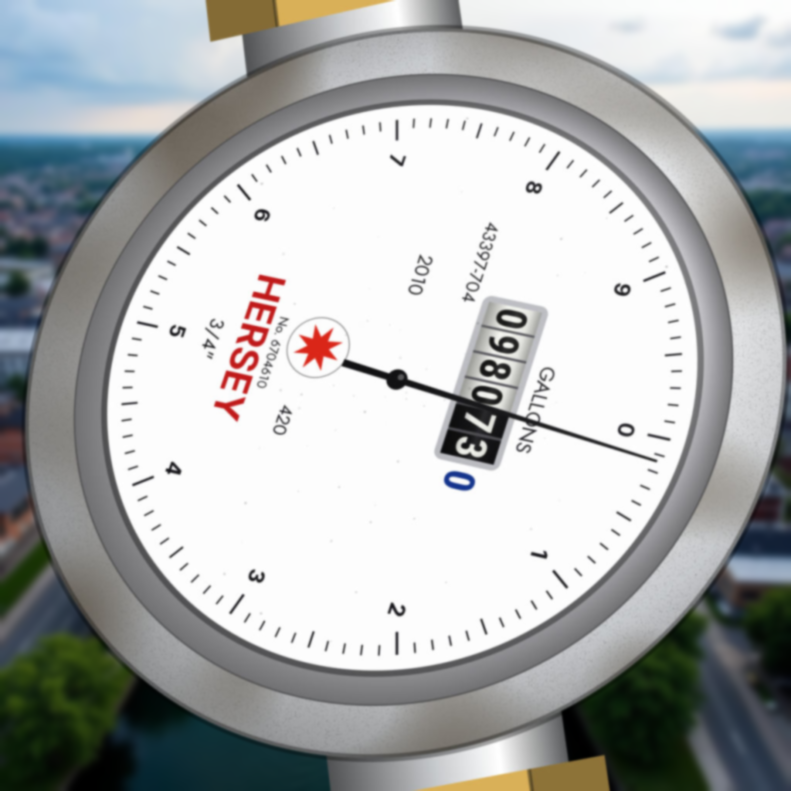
980730.1 gal
